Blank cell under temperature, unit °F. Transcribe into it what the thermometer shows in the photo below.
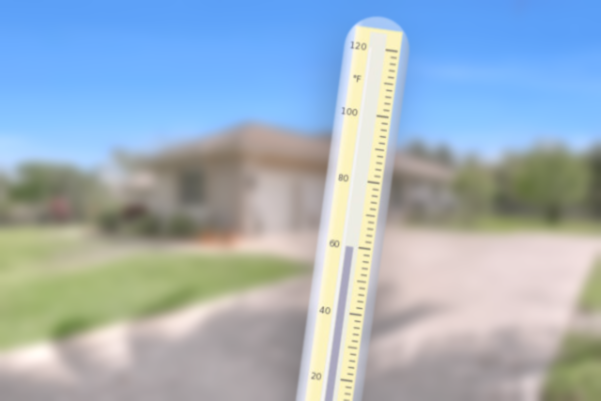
60 °F
